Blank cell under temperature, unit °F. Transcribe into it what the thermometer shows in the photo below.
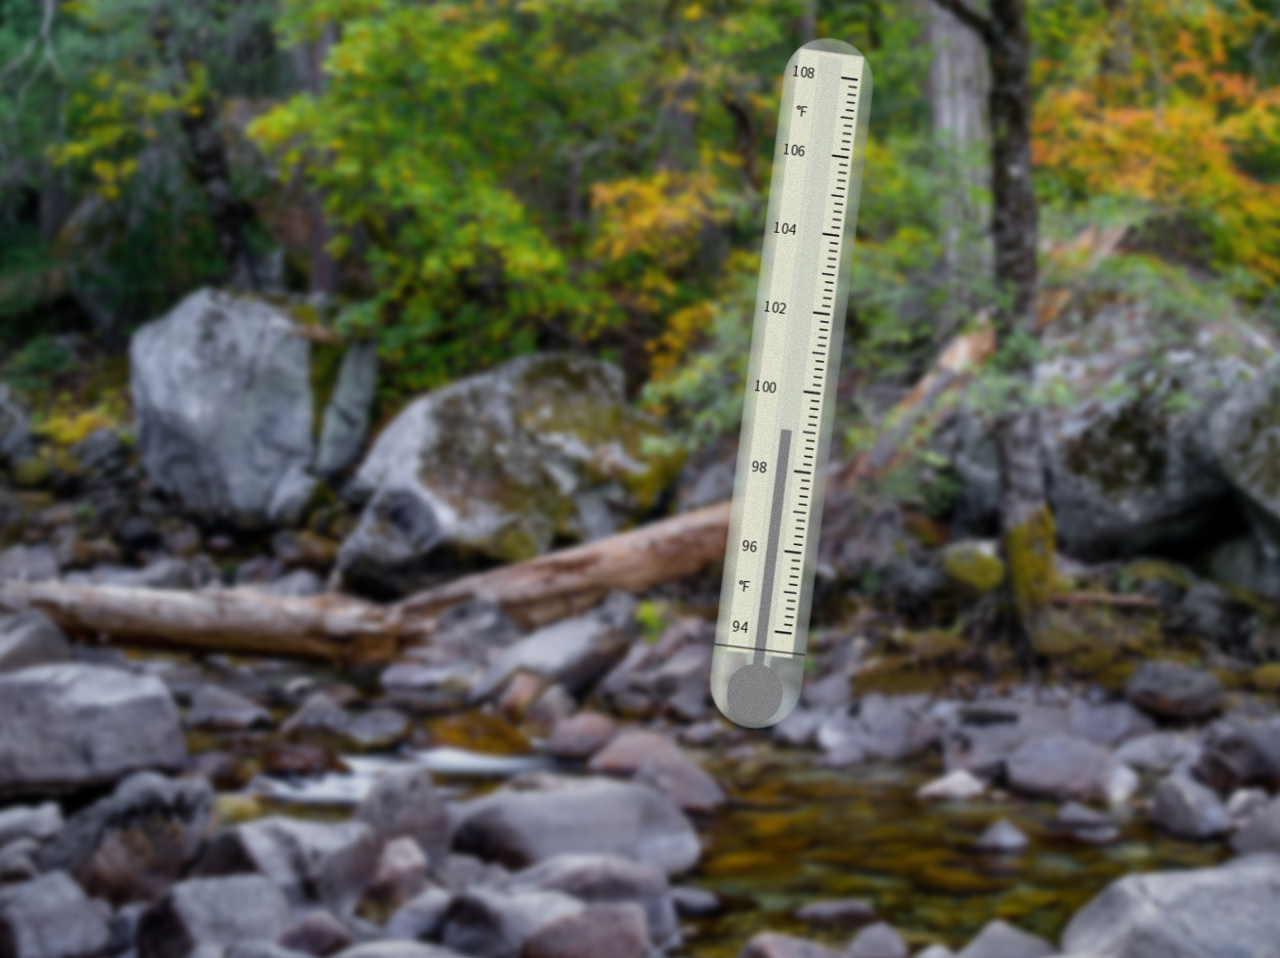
99 °F
